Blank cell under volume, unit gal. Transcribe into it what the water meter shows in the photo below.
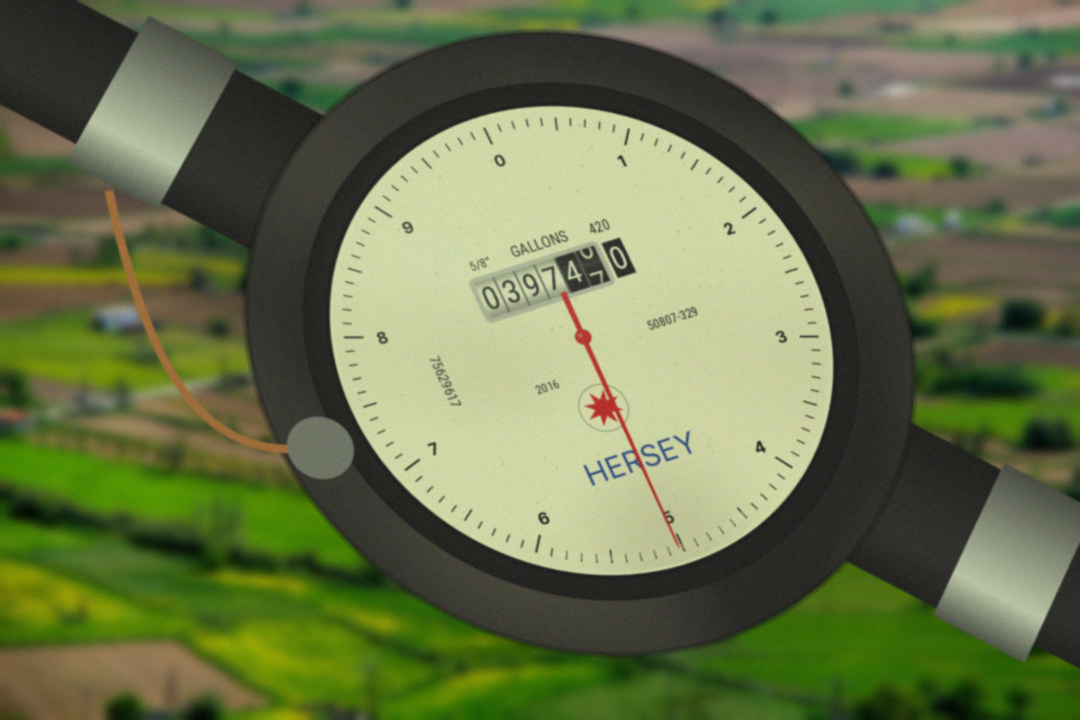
397465.0 gal
